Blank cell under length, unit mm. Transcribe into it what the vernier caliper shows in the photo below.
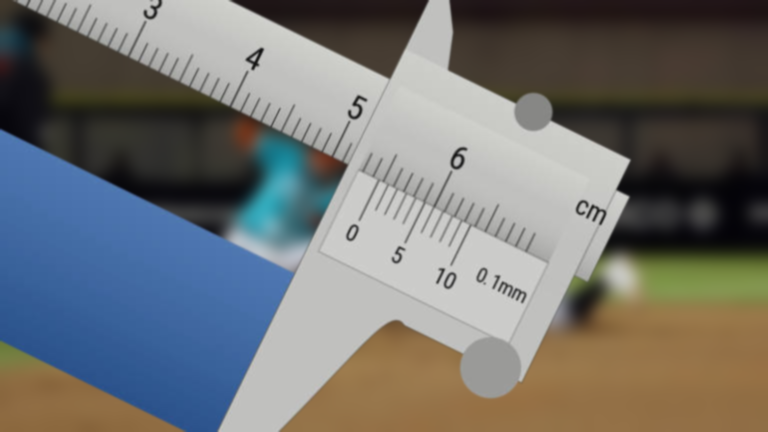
54.6 mm
